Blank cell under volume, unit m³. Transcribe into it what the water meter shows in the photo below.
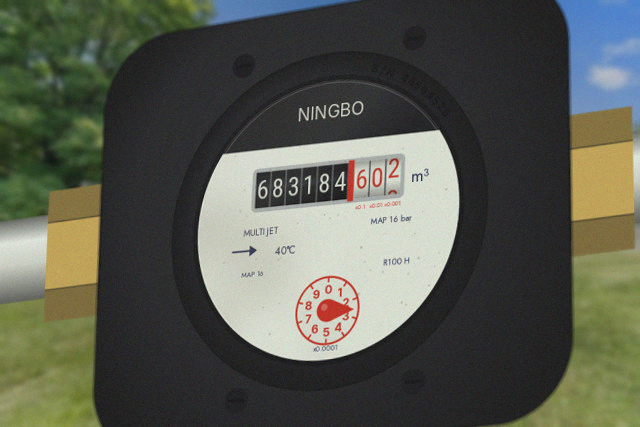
683184.6022 m³
